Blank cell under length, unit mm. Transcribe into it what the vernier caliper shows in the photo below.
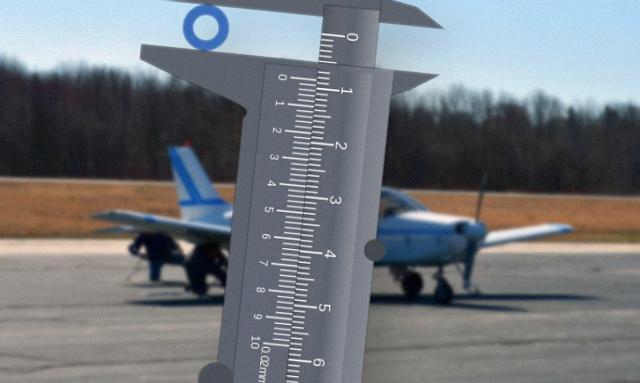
8.5 mm
